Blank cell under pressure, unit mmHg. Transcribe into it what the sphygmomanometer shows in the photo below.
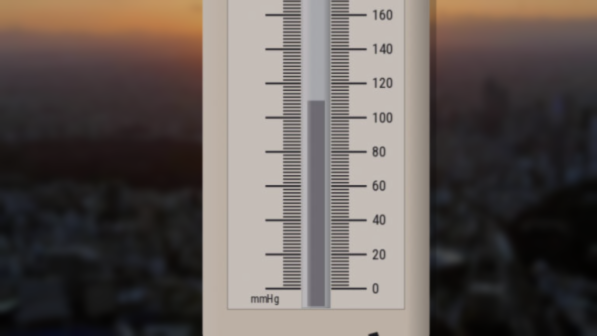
110 mmHg
